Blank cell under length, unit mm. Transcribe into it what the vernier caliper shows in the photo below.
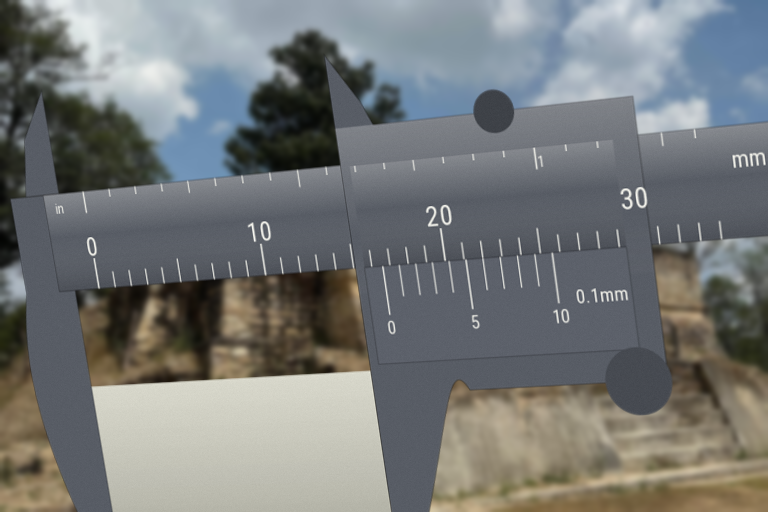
16.6 mm
